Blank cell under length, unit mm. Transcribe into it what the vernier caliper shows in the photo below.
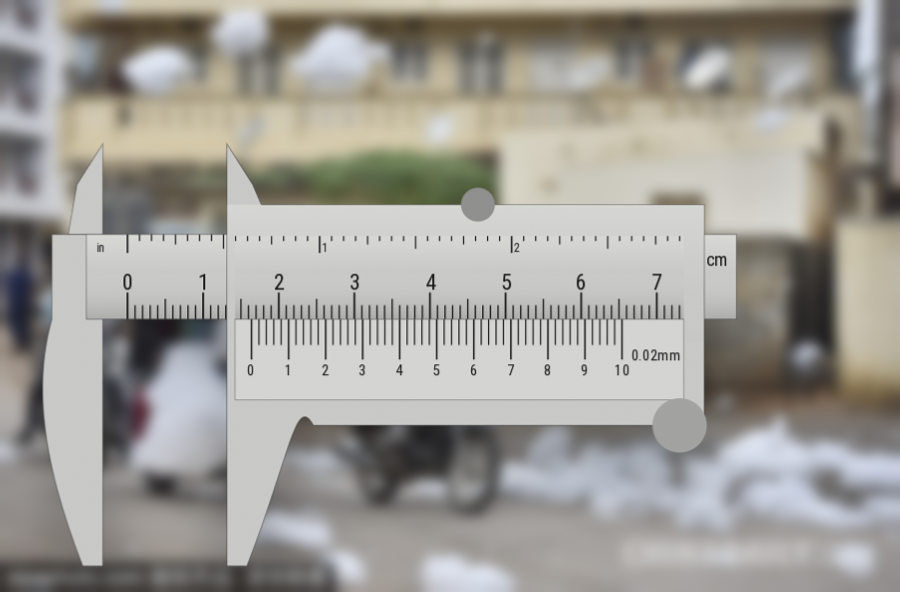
16.4 mm
